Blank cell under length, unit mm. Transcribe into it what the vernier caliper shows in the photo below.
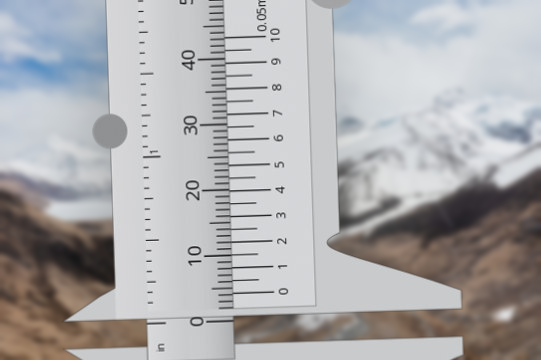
4.2 mm
